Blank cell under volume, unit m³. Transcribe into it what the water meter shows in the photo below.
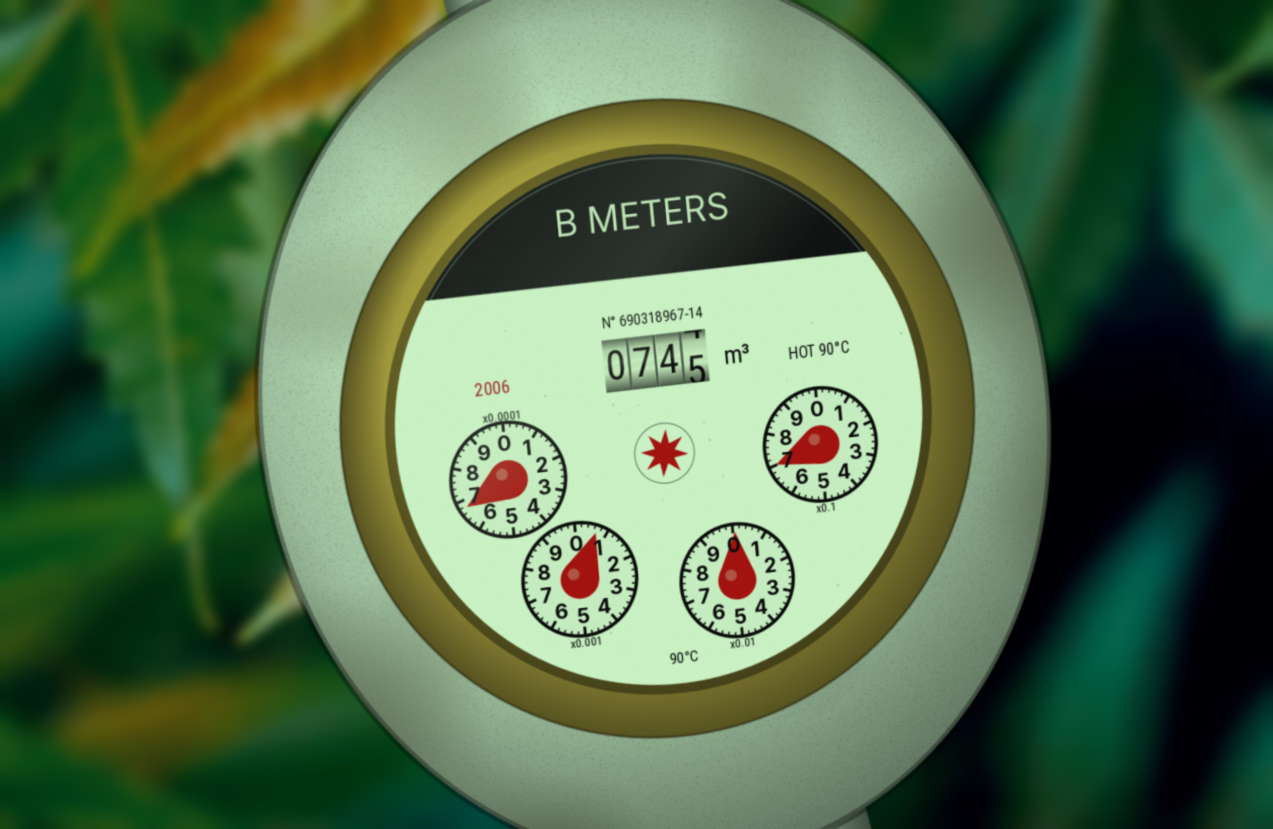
744.7006 m³
